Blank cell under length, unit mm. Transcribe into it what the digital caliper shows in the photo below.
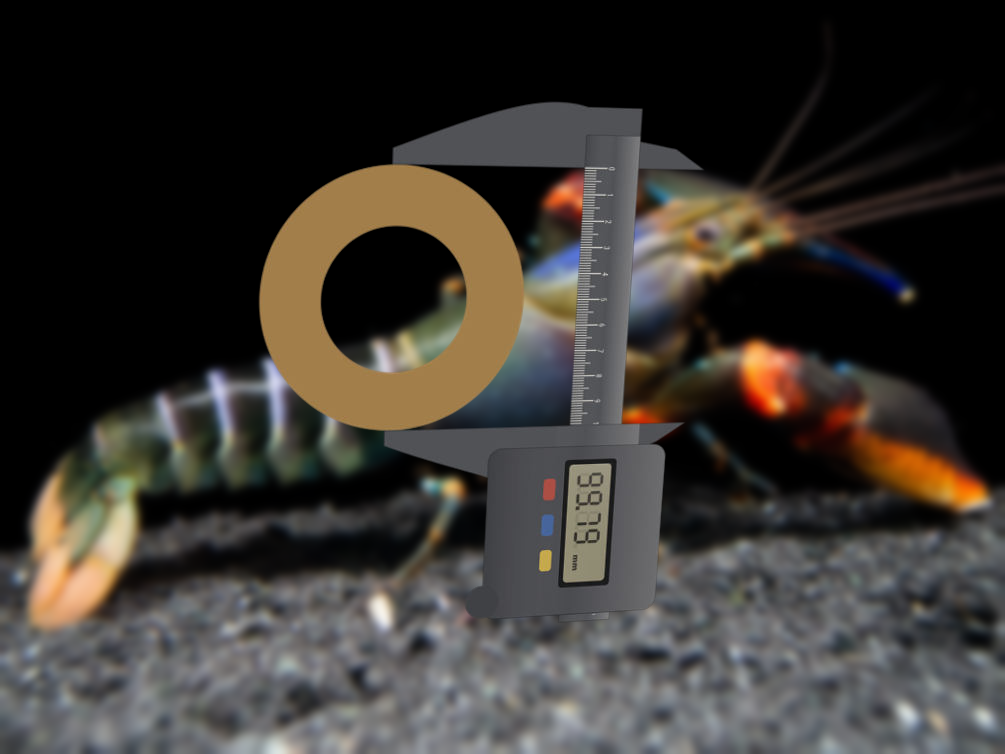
99.79 mm
